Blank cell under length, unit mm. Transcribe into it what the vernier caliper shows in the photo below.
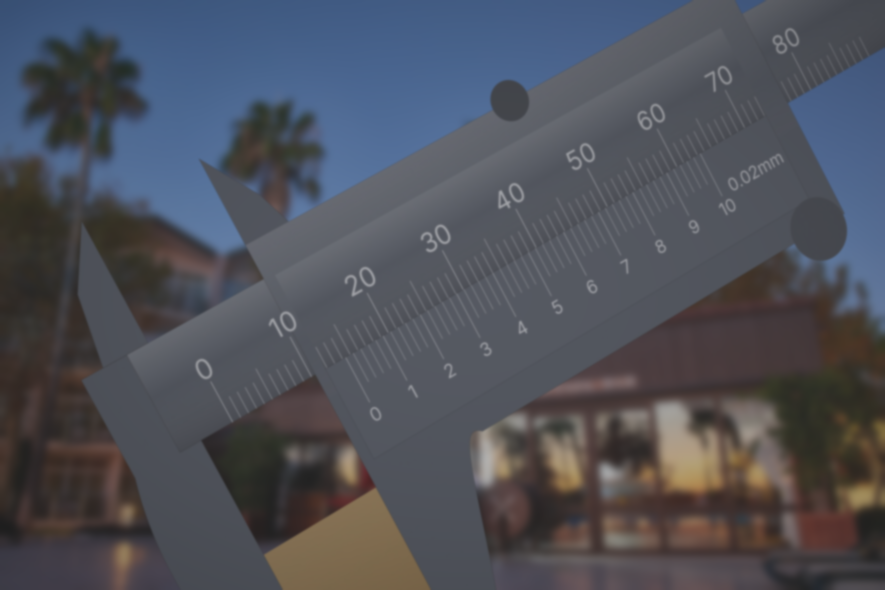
14.4 mm
